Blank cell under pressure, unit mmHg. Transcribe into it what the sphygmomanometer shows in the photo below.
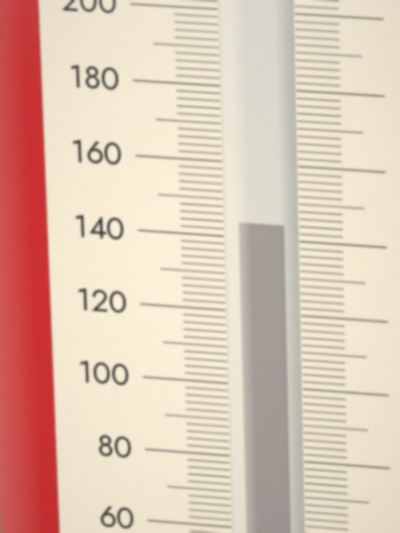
144 mmHg
